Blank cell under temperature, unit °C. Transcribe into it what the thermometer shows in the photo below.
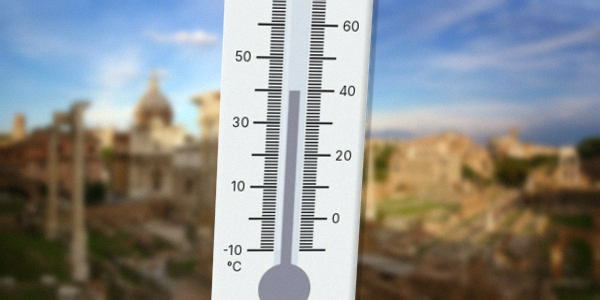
40 °C
